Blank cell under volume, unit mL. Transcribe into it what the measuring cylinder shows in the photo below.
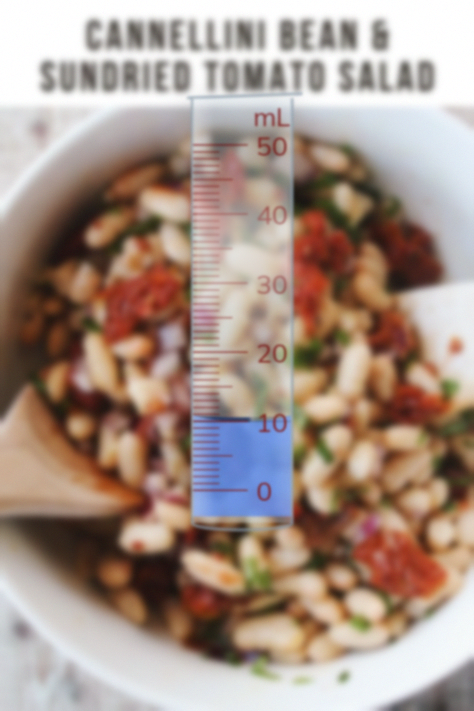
10 mL
